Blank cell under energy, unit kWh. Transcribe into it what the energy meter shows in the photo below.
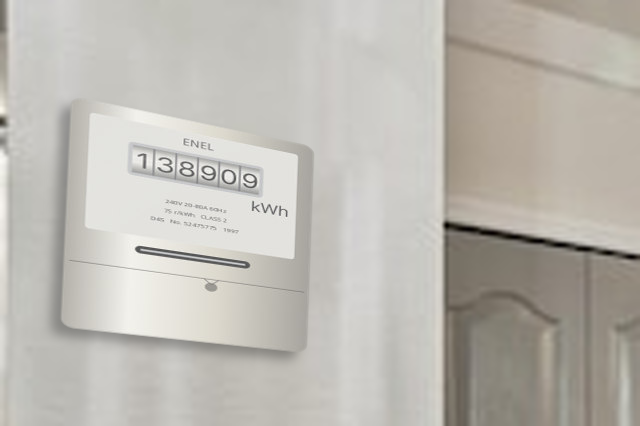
138909 kWh
